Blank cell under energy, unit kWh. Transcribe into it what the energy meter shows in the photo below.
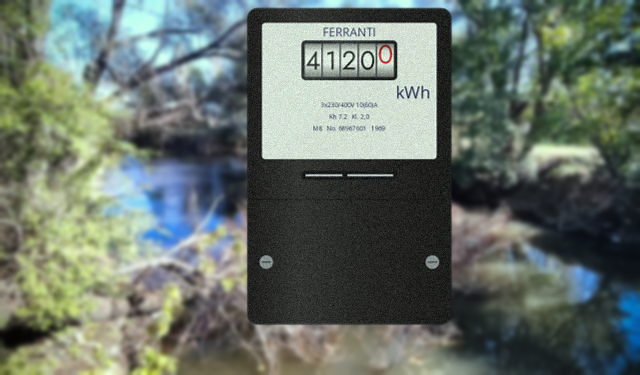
4120.0 kWh
